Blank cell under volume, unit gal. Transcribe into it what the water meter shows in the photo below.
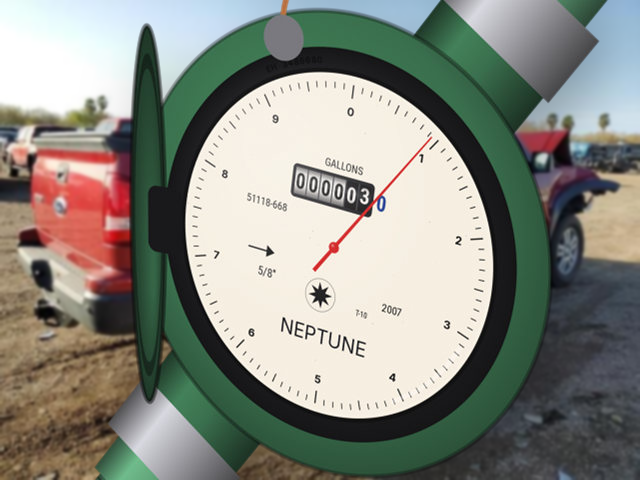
30.9 gal
